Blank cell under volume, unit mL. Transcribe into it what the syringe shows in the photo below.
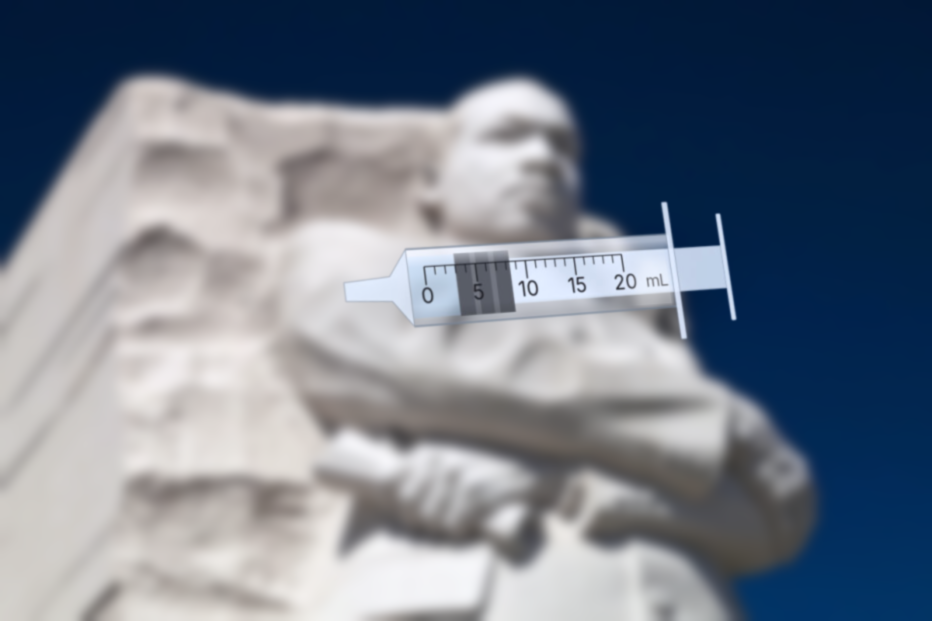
3 mL
